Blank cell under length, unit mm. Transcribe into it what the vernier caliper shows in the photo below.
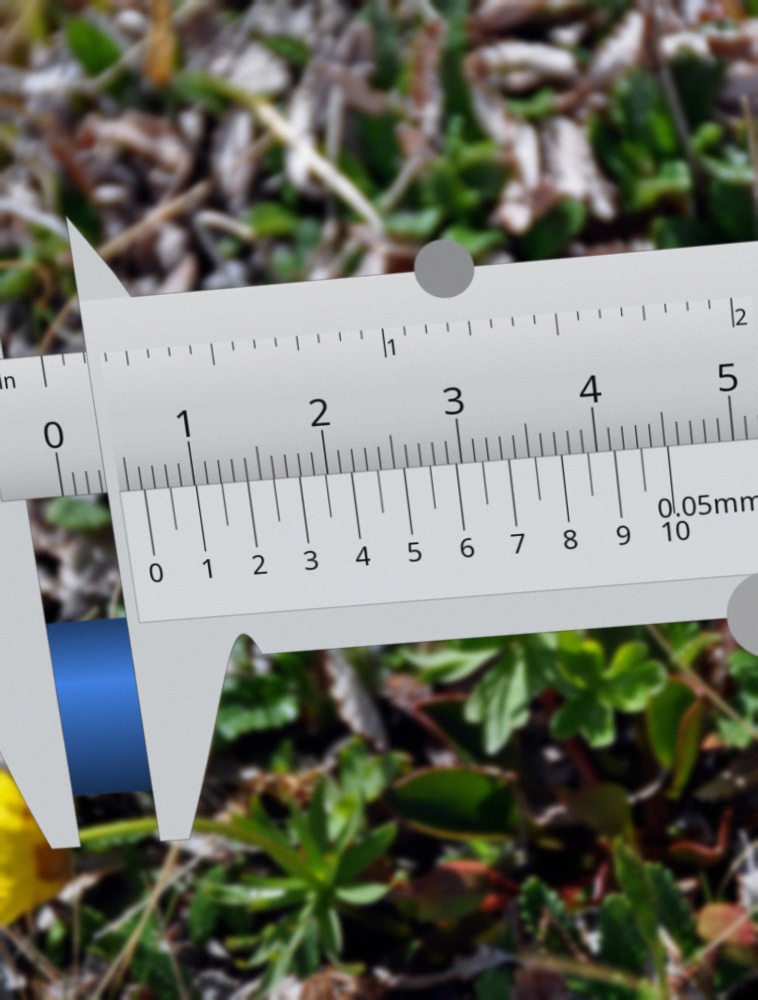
6.2 mm
